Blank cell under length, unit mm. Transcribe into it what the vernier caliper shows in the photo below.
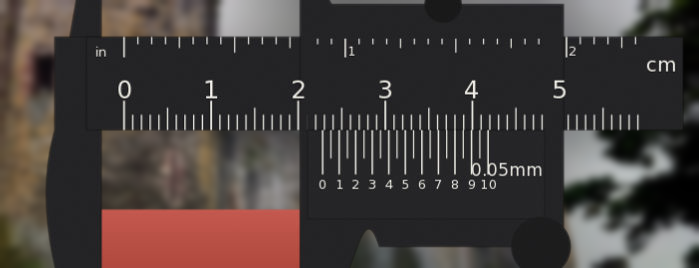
22.8 mm
